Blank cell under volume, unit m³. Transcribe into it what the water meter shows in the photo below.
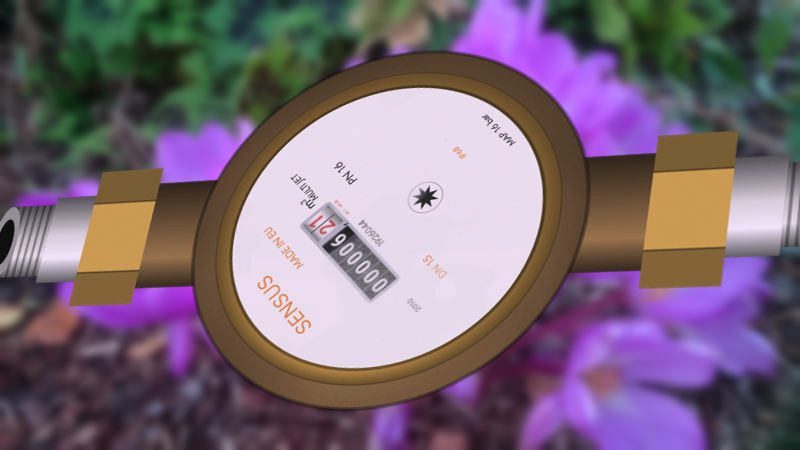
6.21 m³
